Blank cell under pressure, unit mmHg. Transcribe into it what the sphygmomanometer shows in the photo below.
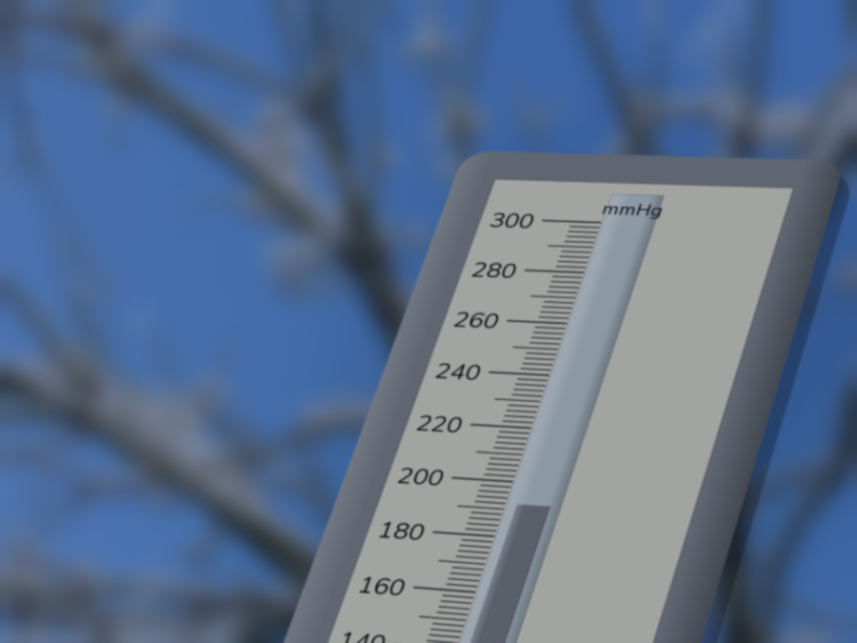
192 mmHg
